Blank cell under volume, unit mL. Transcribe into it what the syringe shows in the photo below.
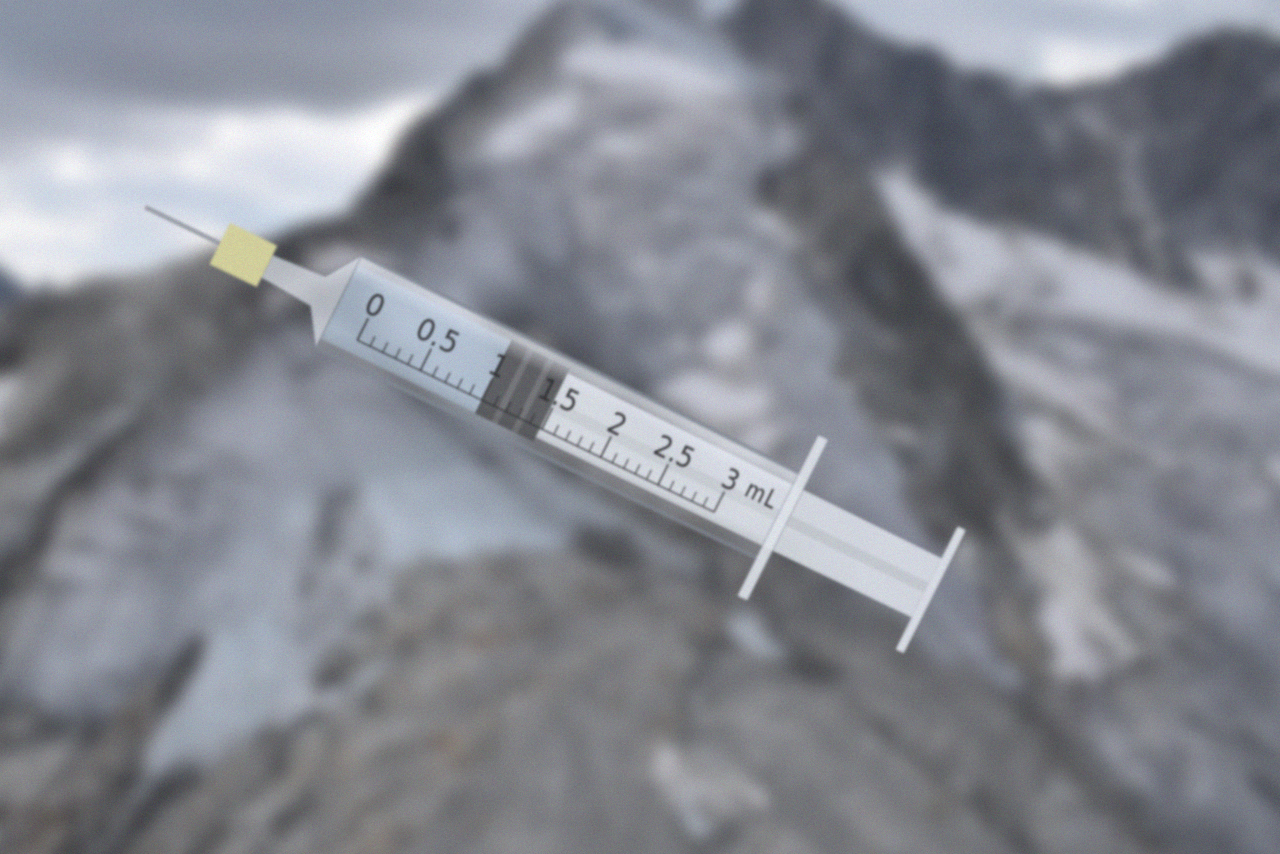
1 mL
